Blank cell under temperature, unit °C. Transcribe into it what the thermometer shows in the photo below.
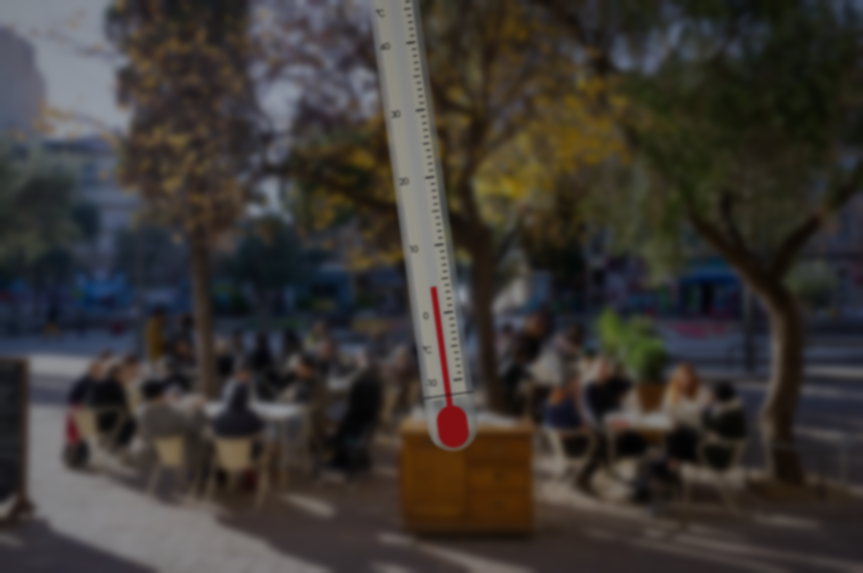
4 °C
